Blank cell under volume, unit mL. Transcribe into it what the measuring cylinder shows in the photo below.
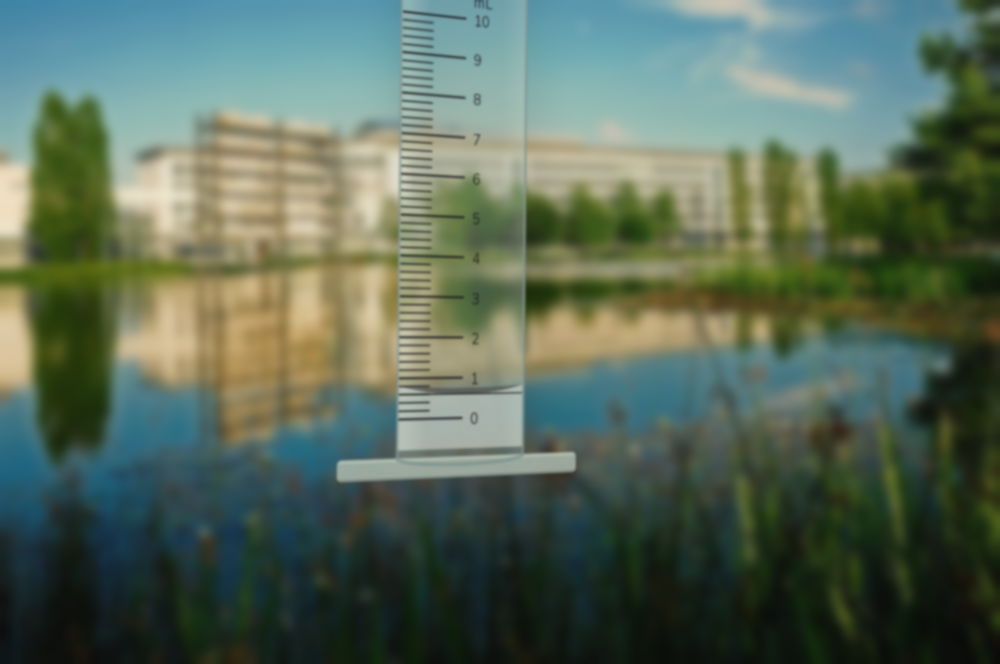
0.6 mL
